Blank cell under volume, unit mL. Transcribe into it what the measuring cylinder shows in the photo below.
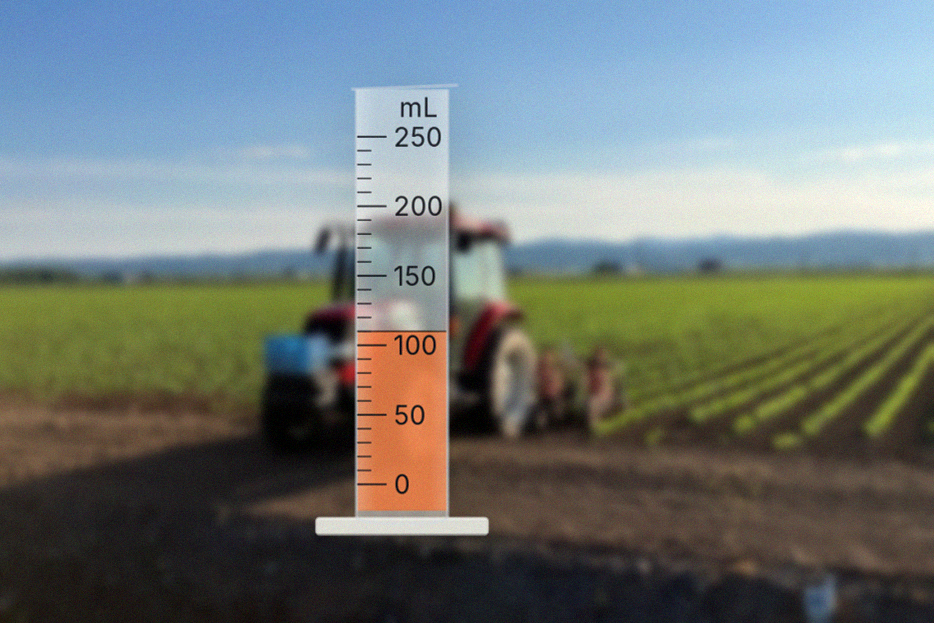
110 mL
